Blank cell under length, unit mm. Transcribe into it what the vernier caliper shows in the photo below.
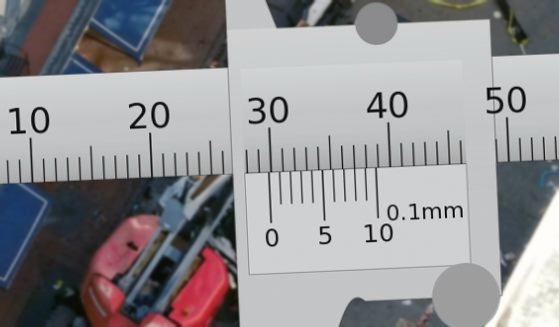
29.8 mm
